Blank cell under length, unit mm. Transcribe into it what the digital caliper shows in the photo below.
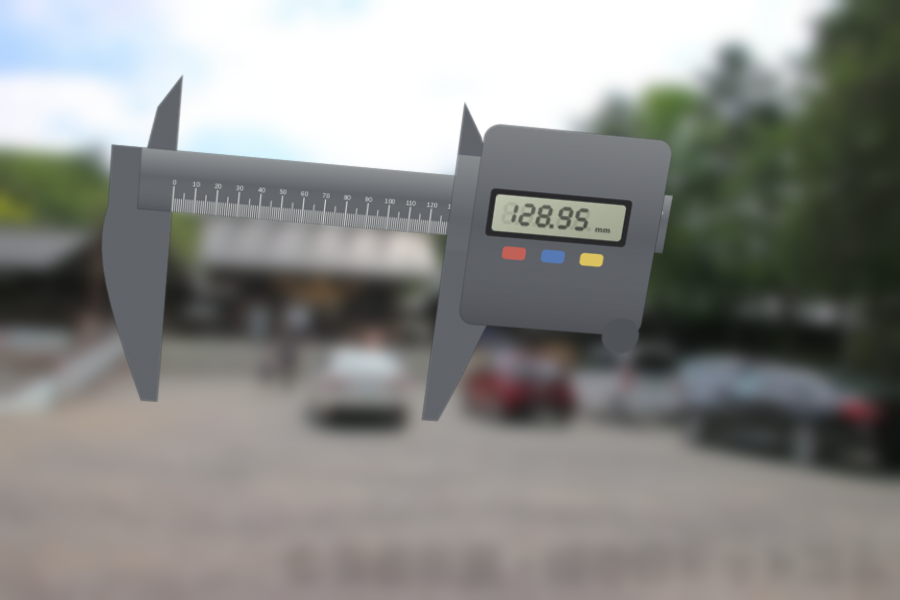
128.95 mm
